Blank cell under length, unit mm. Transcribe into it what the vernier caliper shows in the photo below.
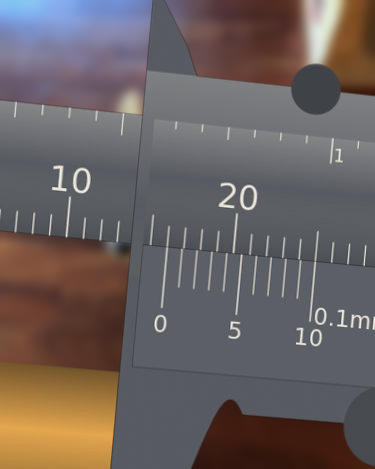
16.0 mm
